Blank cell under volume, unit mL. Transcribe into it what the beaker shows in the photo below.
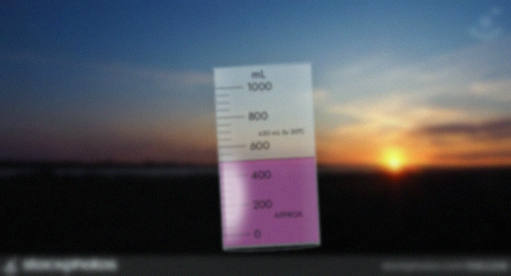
500 mL
